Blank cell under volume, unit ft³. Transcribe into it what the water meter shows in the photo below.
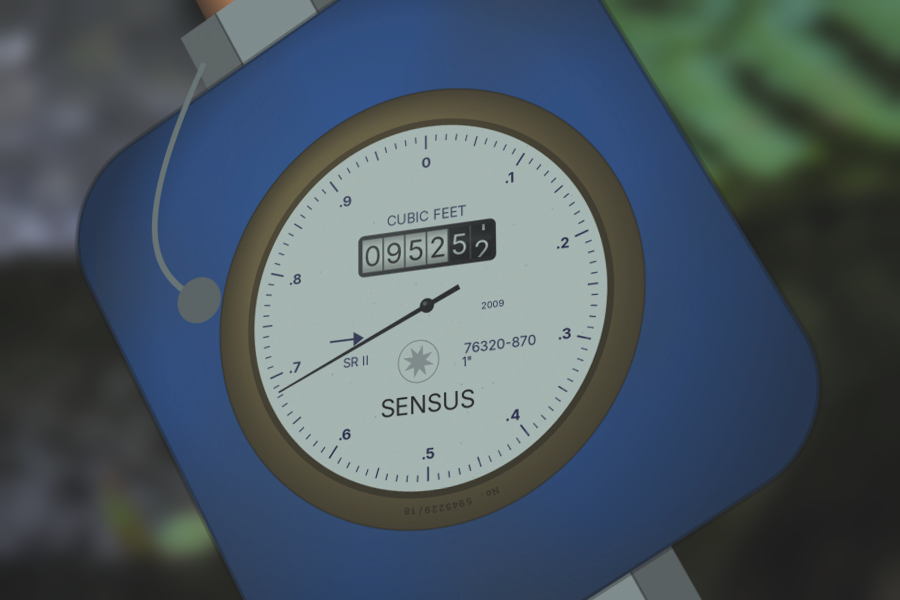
95251.68 ft³
